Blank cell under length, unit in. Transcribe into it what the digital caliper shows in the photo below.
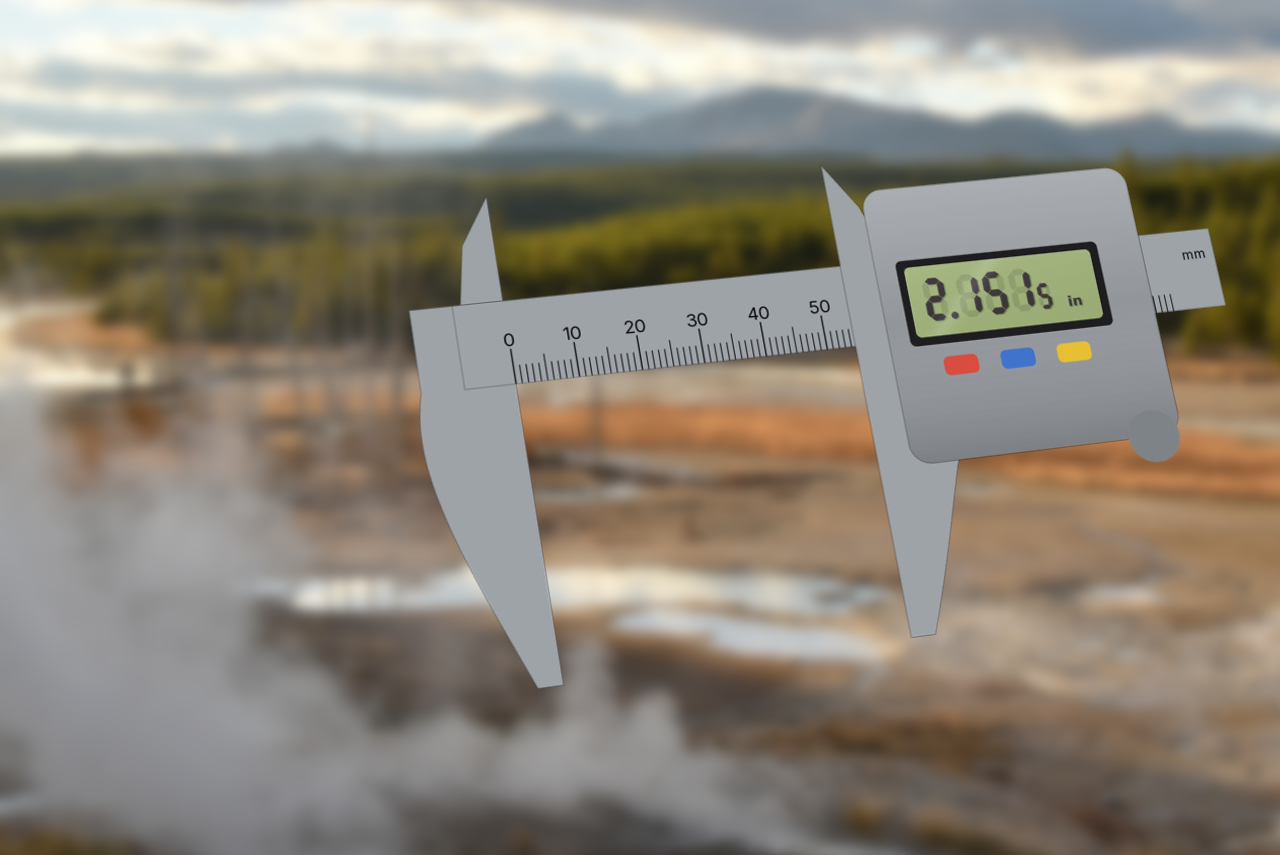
2.1515 in
